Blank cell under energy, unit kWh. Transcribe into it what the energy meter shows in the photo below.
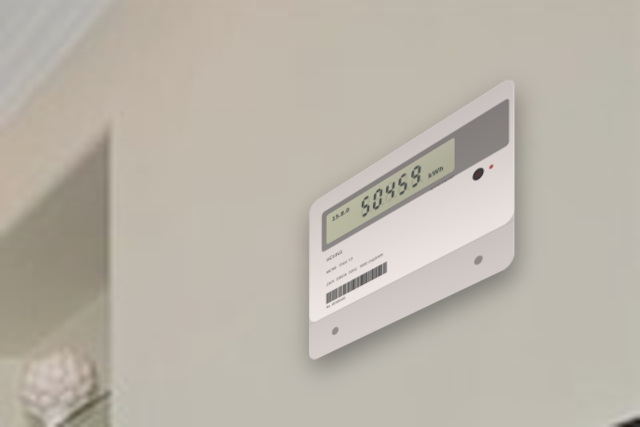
50459 kWh
